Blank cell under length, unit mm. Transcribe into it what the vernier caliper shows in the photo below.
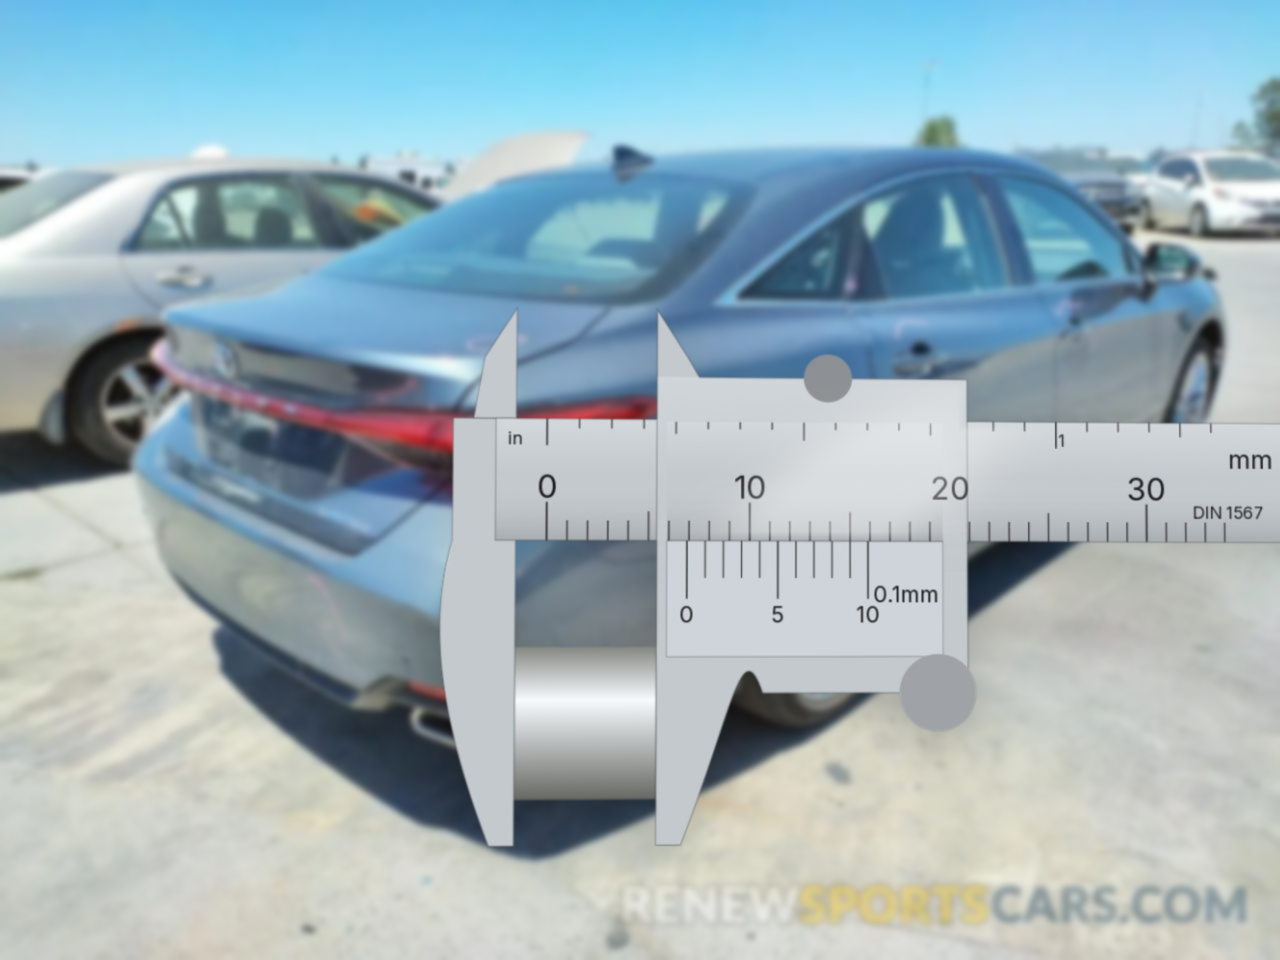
6.9 mm
